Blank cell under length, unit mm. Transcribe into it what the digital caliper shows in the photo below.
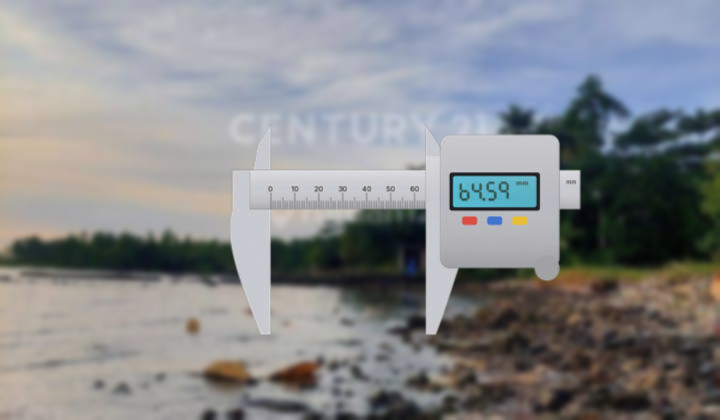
64.59 mm
